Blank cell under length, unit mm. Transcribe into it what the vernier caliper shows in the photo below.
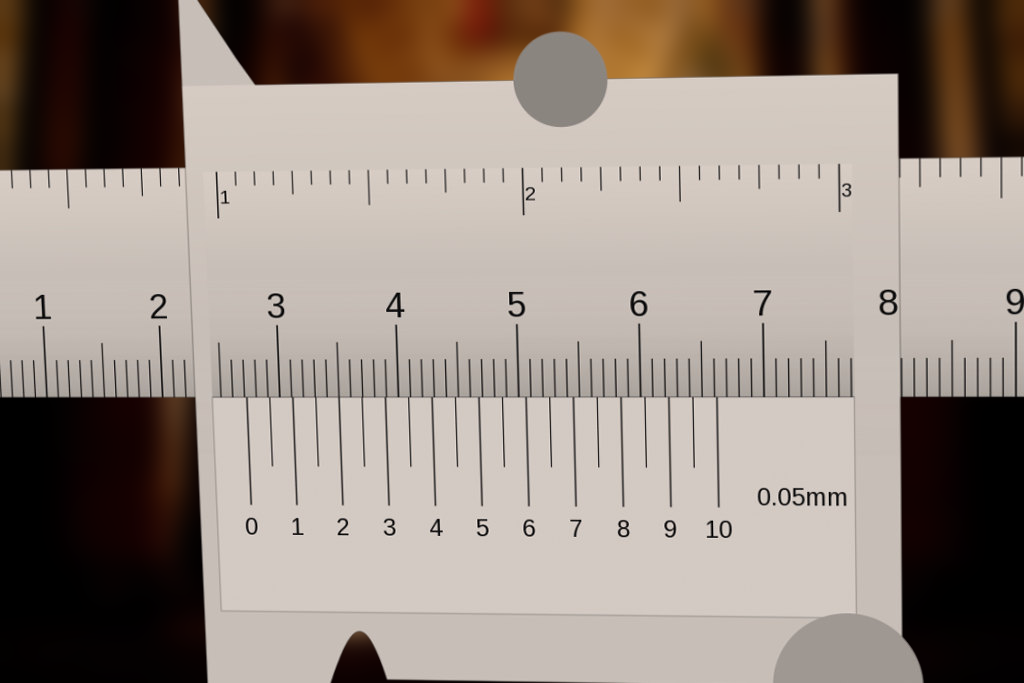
27.2 mm
